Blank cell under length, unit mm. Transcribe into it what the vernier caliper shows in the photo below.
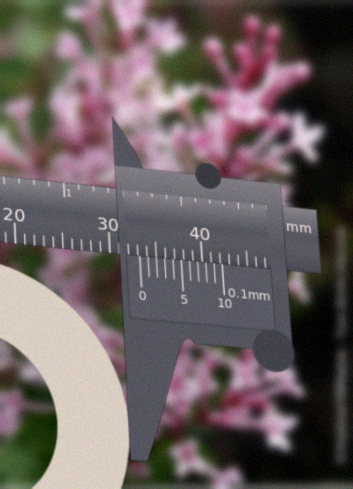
33.2 mm
